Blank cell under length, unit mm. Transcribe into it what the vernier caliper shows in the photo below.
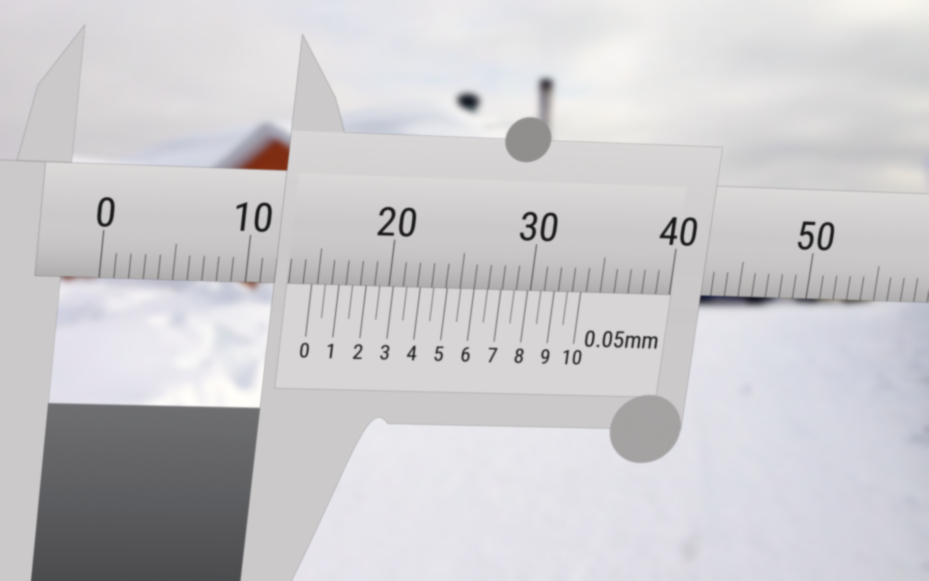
14.6 mm
